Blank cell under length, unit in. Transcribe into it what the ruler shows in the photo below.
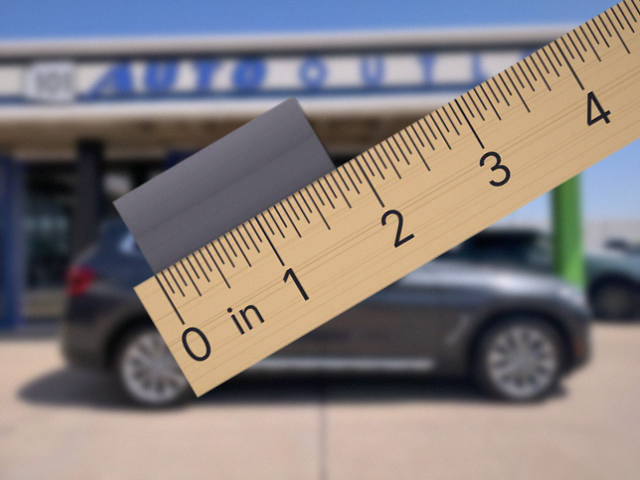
1.8125 in
